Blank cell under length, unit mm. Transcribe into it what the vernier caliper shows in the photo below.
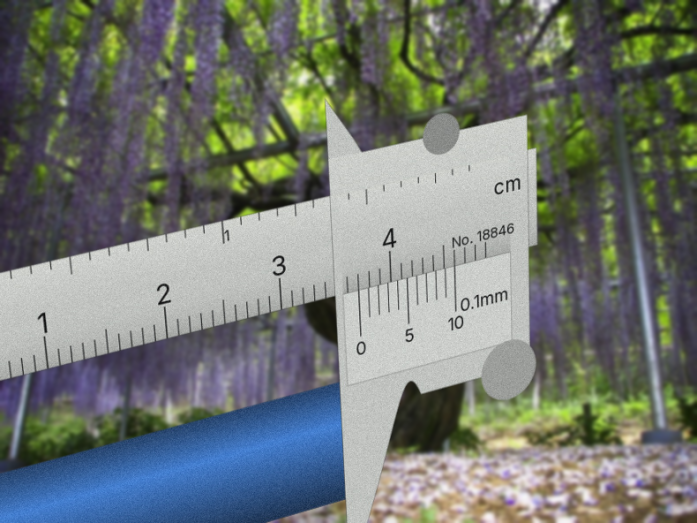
37.0 mm
